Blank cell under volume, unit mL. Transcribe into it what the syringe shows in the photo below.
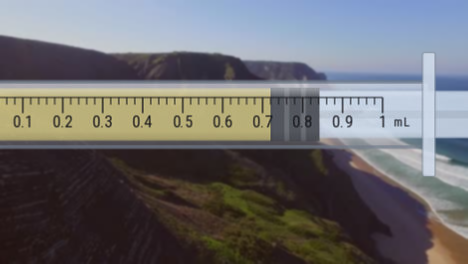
0.72 mL
